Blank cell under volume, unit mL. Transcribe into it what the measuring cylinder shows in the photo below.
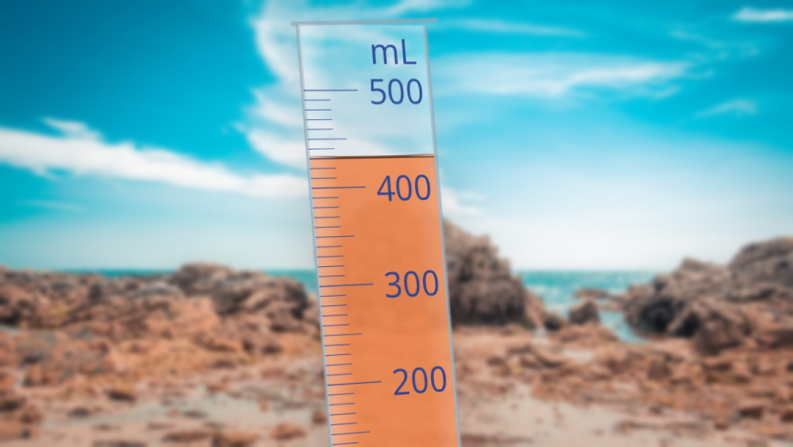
430 mL
